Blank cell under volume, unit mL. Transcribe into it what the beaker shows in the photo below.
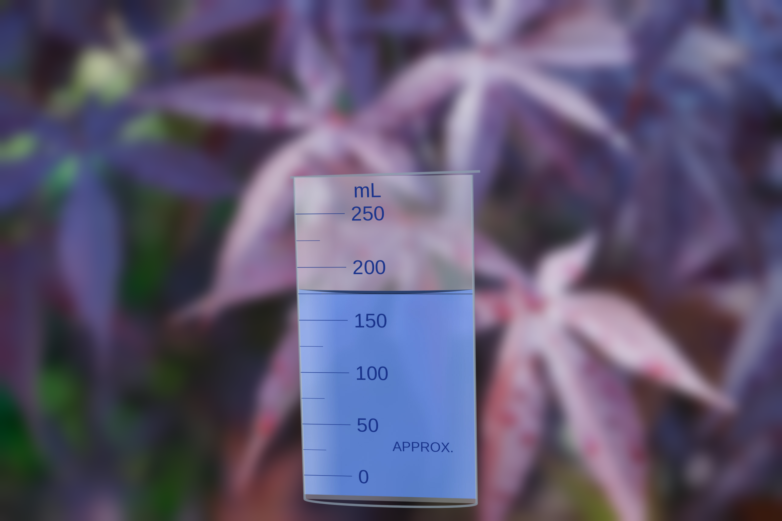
175 mL
